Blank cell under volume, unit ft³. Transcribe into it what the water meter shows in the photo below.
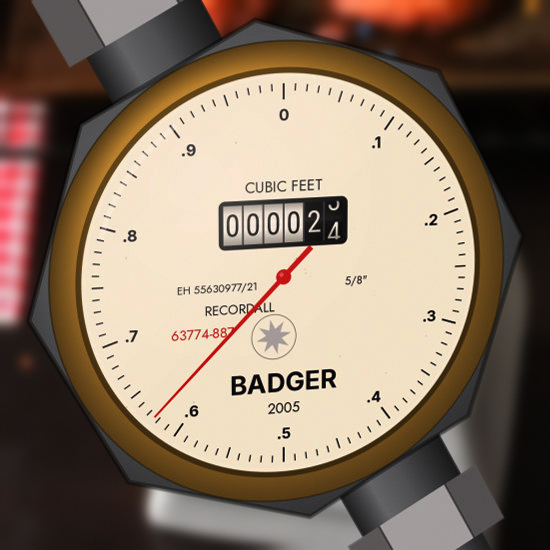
23.62 ft³
